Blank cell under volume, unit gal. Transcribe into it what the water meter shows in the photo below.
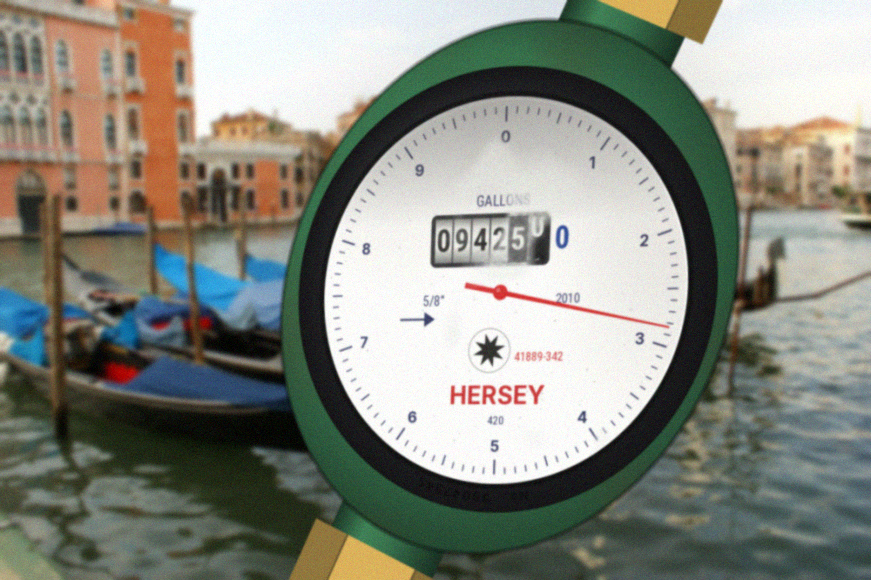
942502.8 gal
